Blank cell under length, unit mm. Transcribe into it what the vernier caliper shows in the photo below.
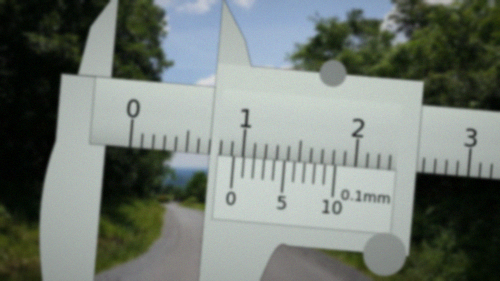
9.2 mm
